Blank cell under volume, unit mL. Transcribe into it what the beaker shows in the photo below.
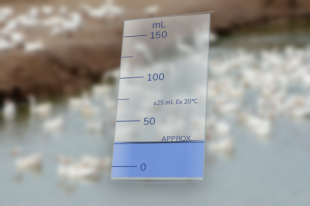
25 mL
